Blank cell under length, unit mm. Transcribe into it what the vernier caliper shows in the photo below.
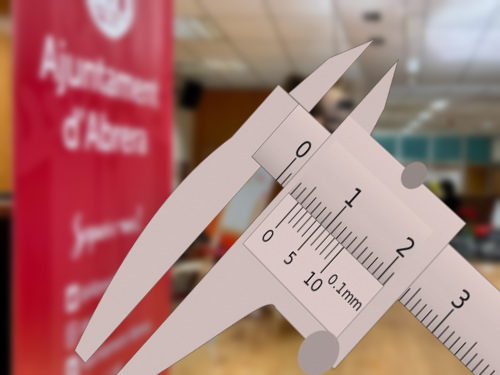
4.6 mm
